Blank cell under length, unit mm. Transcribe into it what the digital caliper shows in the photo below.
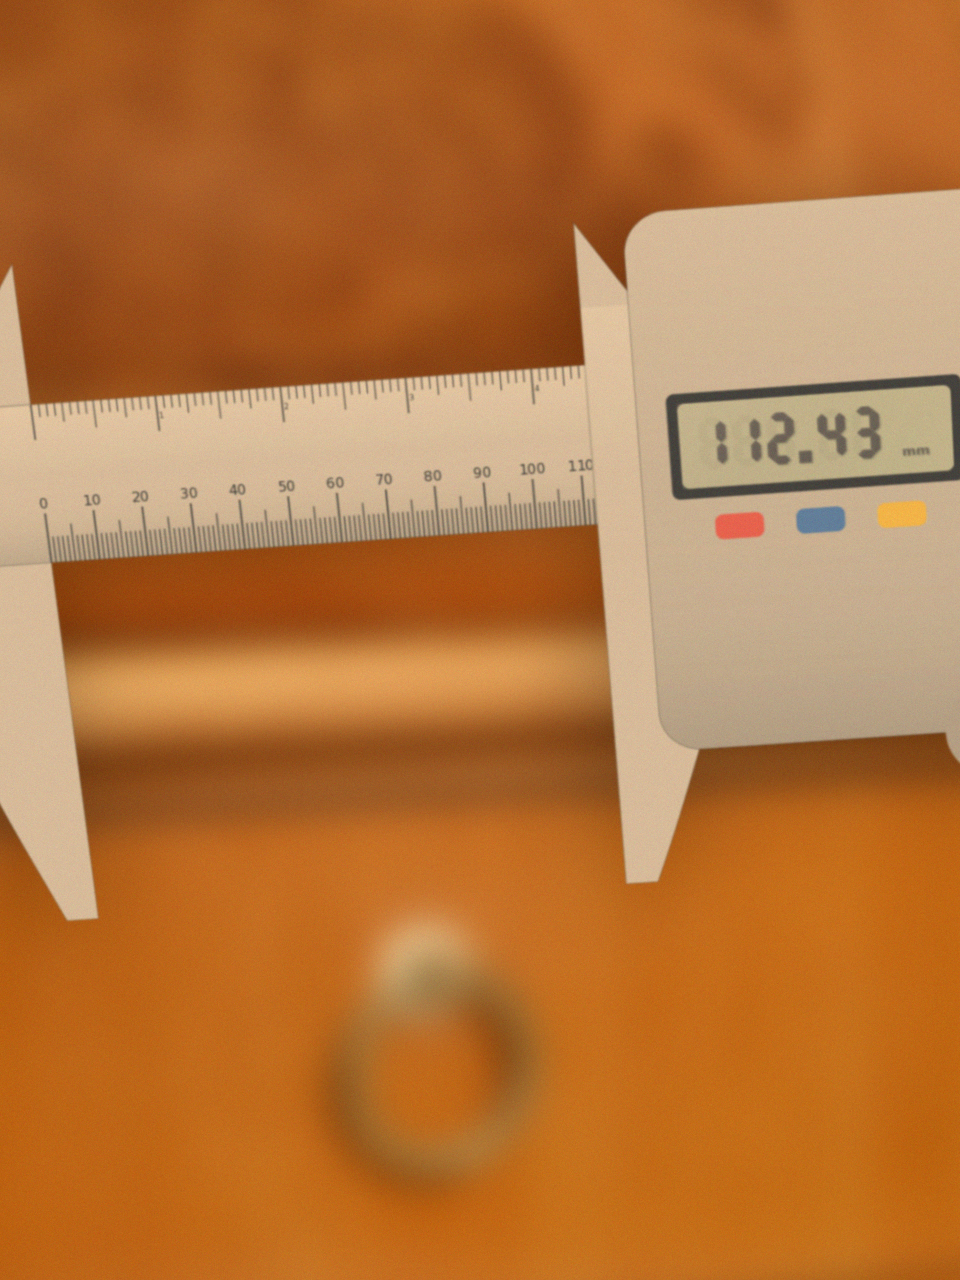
112.43 mm
